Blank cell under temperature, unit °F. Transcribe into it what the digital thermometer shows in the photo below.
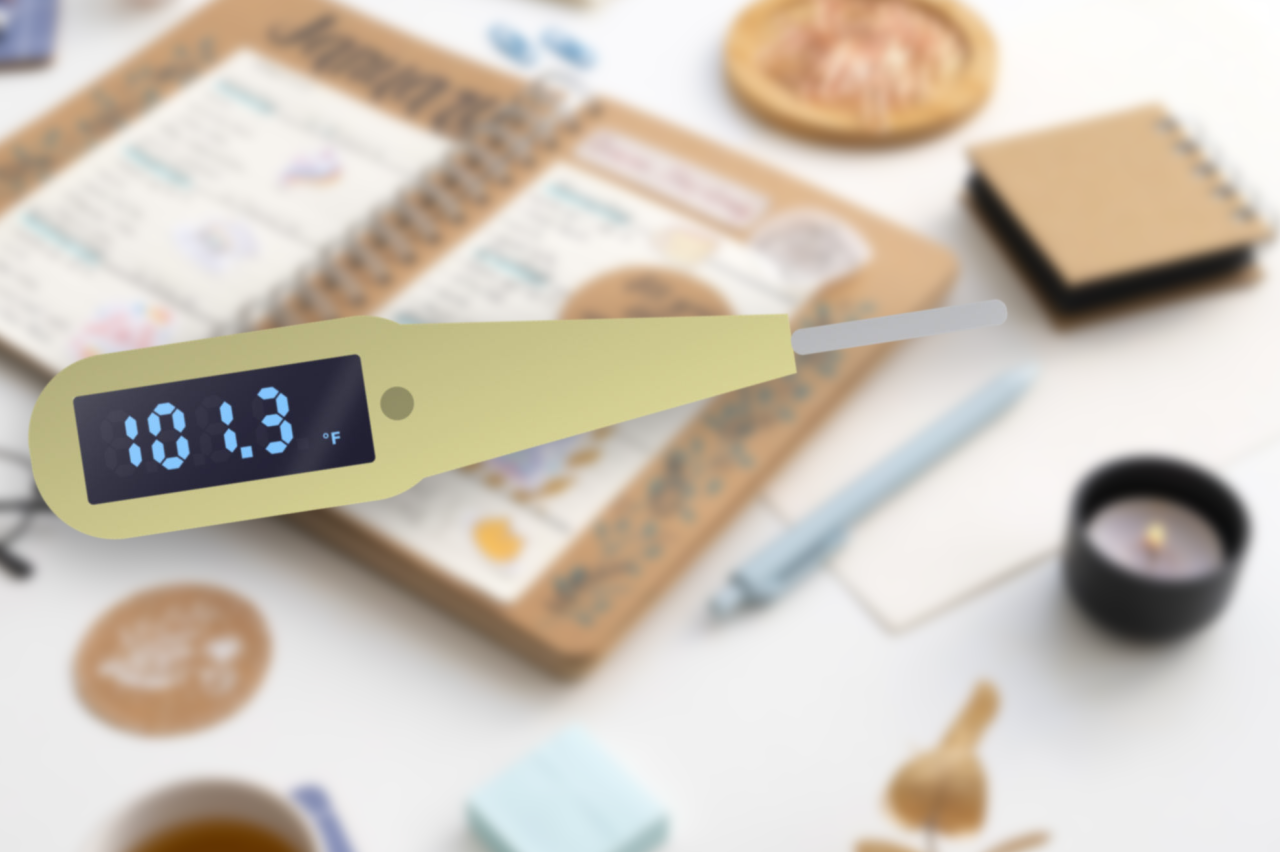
101.3 °F
